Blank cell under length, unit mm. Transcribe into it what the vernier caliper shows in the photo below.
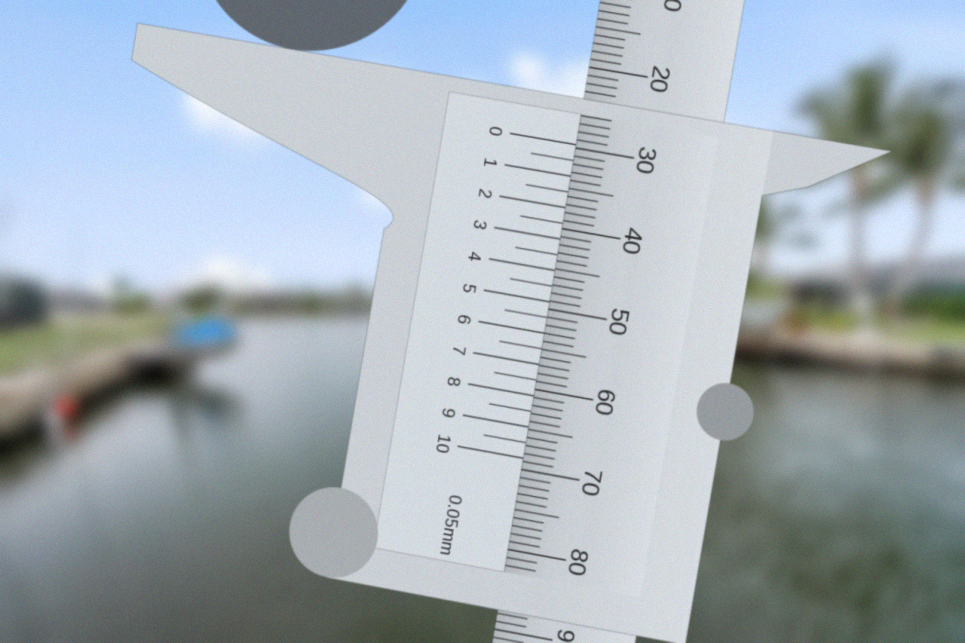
29.6 mm
